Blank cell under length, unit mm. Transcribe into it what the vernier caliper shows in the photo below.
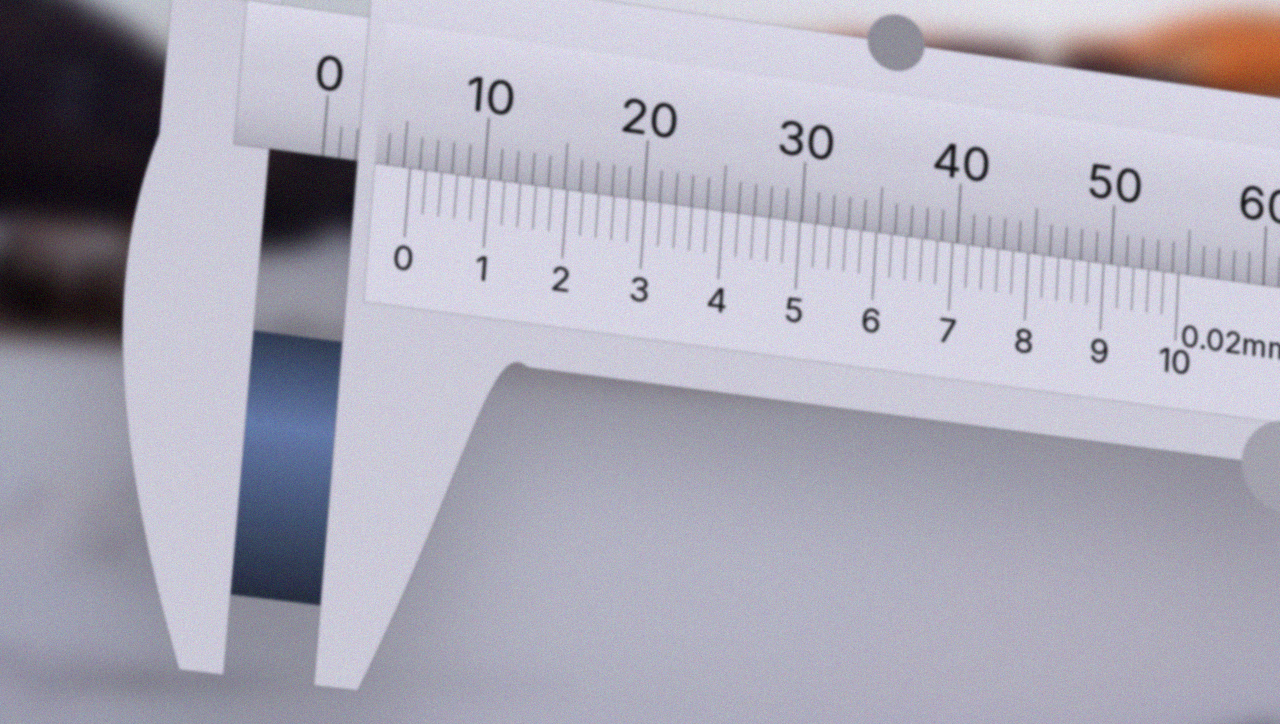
5.4 mm
